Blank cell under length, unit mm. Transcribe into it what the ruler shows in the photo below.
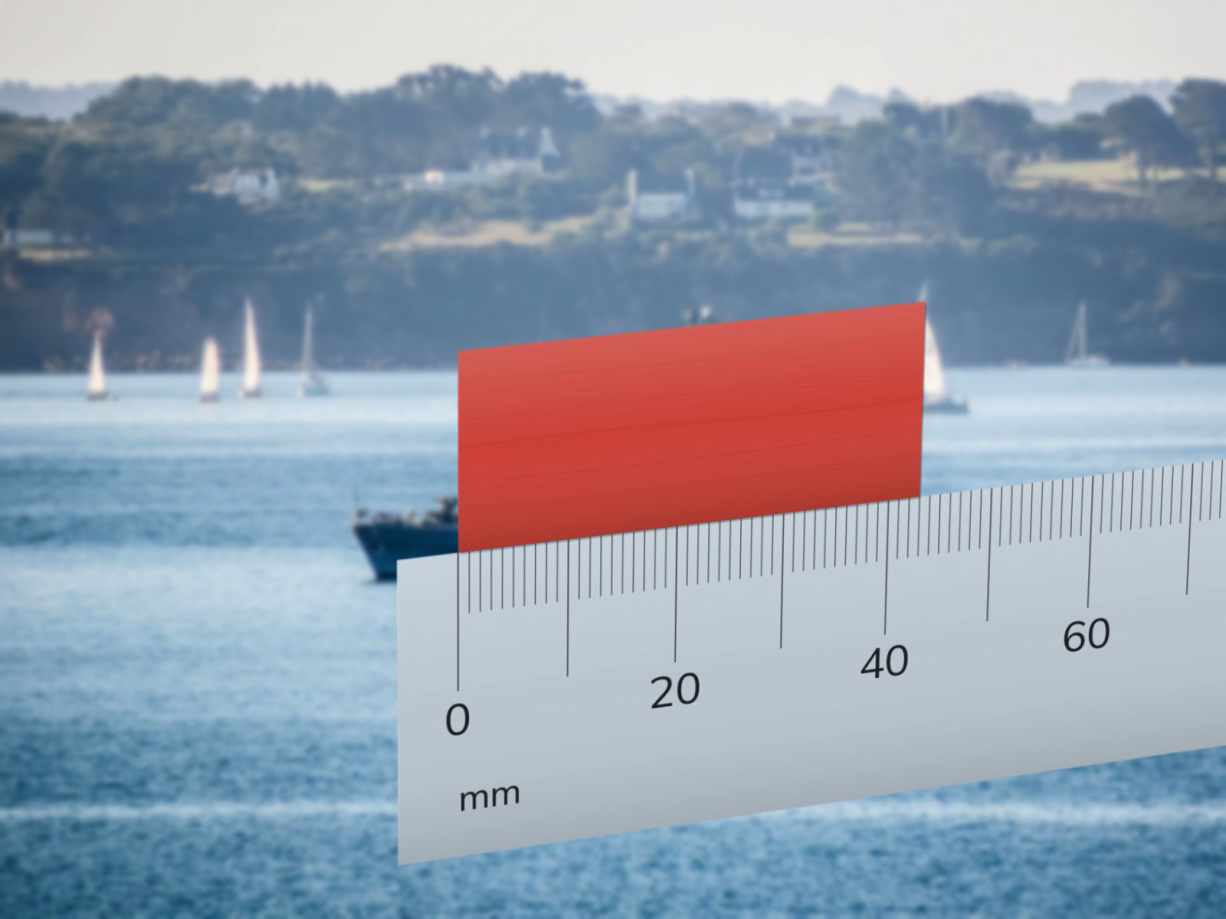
43 mm
